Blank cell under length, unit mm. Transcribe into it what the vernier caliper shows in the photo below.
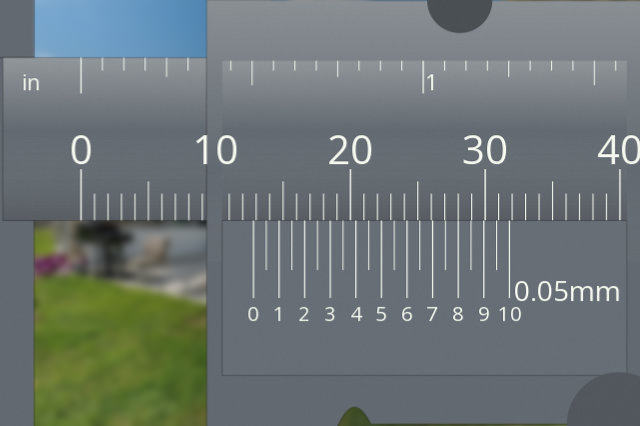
12.8 mm
